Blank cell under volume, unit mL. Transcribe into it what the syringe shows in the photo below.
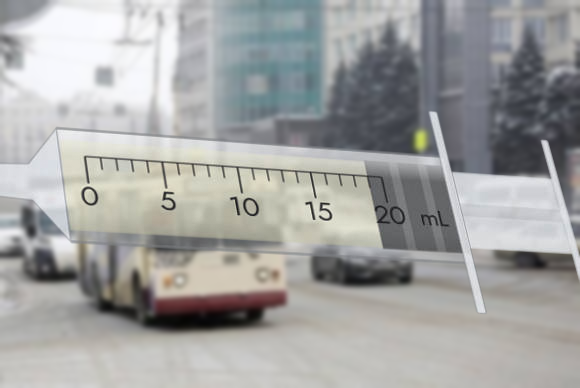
19 mL
